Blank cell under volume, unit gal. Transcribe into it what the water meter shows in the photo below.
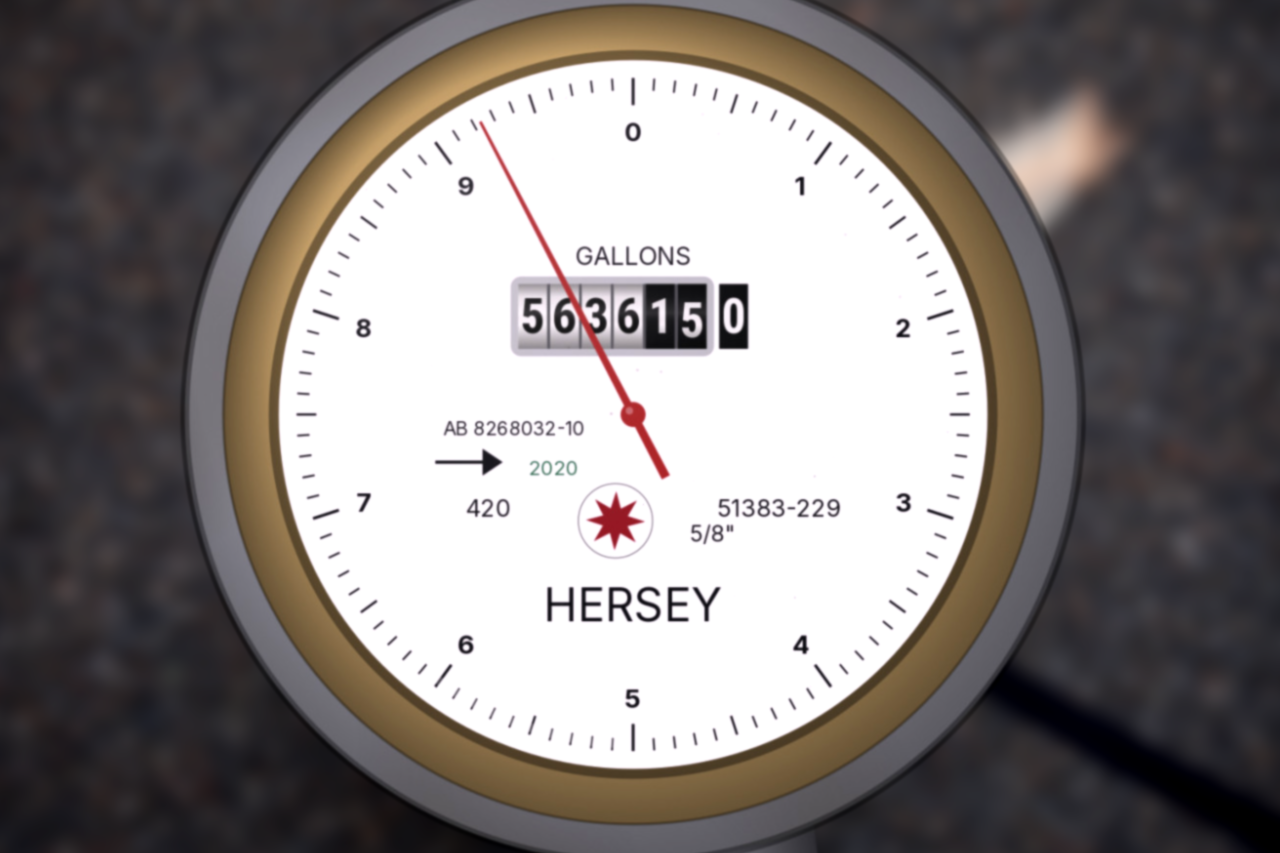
5636149.2 gal
